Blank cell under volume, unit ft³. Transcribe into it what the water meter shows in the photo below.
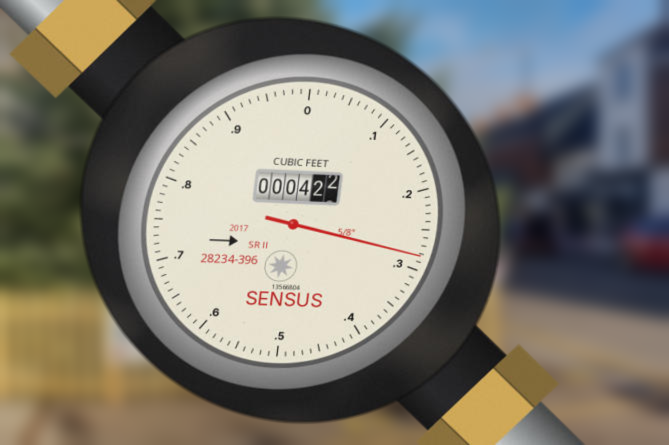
422.28 ft³
